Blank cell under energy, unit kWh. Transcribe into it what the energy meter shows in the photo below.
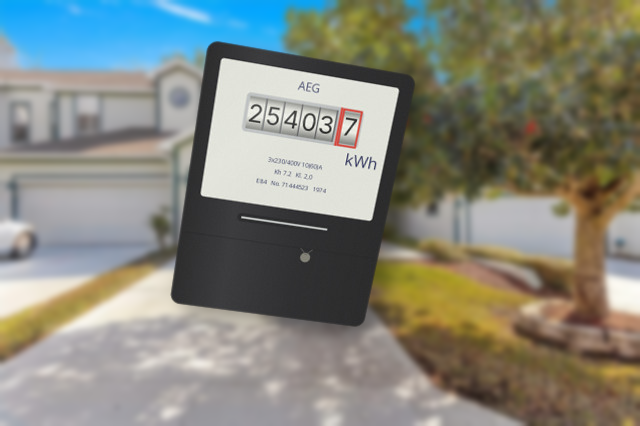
25403.7 kWh
